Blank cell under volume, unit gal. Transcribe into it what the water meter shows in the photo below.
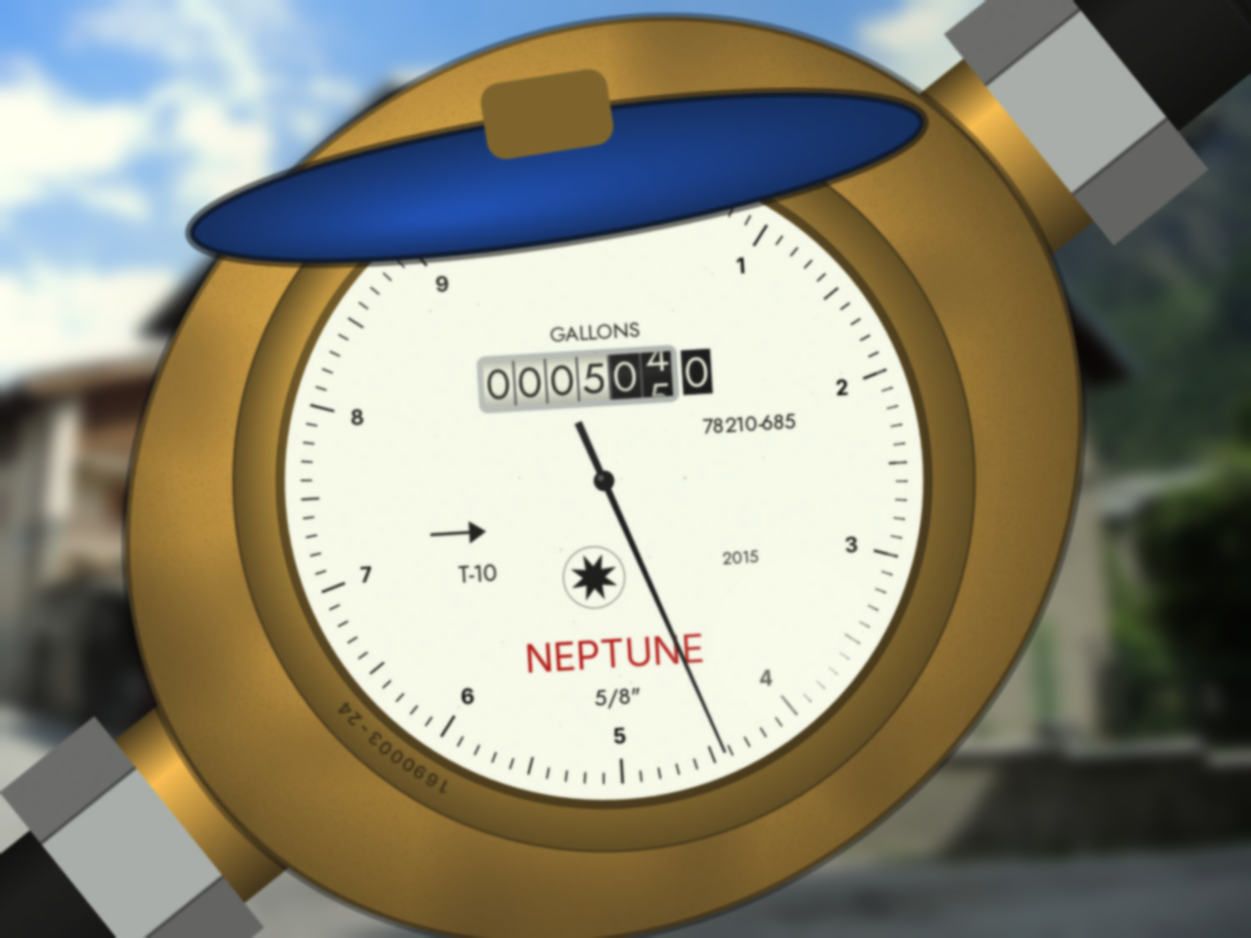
5044.4 gal
